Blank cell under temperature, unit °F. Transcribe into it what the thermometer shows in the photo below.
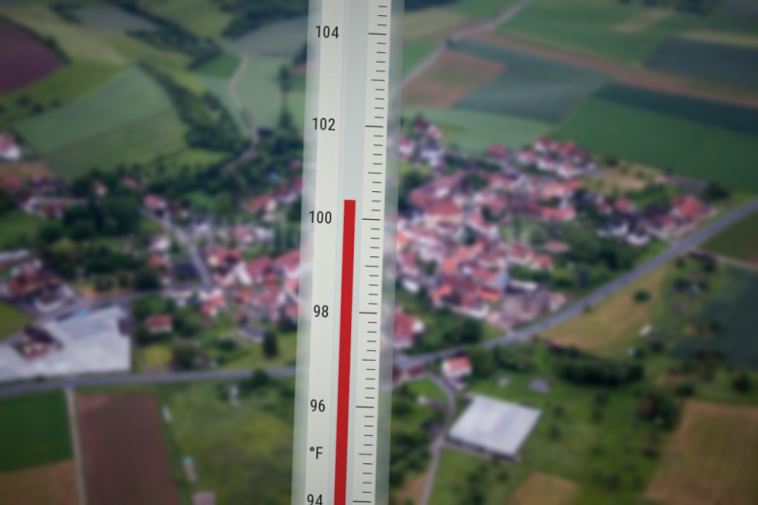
100.4 °F
